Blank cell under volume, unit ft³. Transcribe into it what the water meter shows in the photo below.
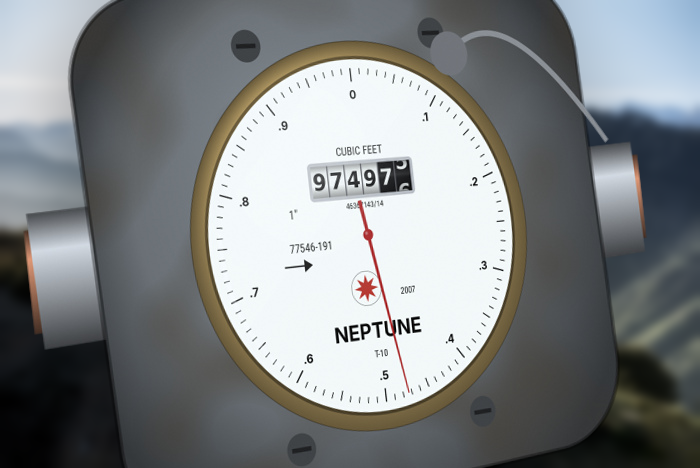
974975.47 ft³
